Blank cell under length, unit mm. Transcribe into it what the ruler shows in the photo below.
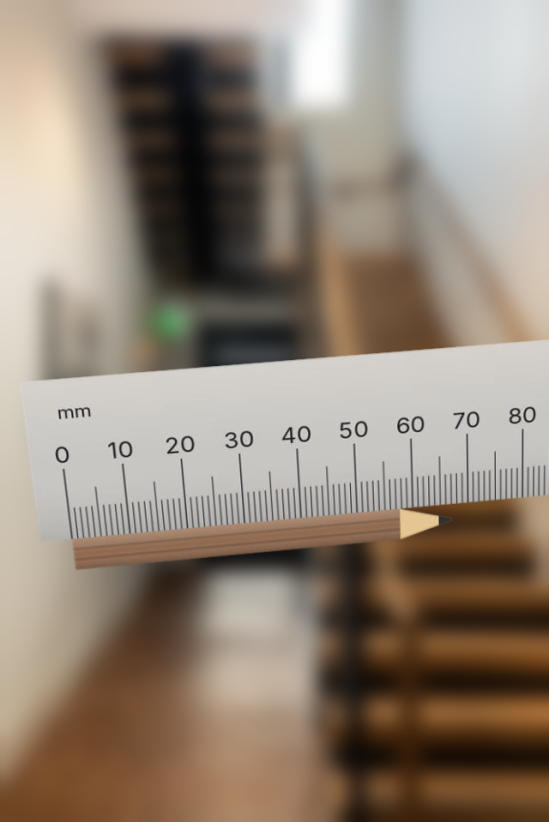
67 mm
